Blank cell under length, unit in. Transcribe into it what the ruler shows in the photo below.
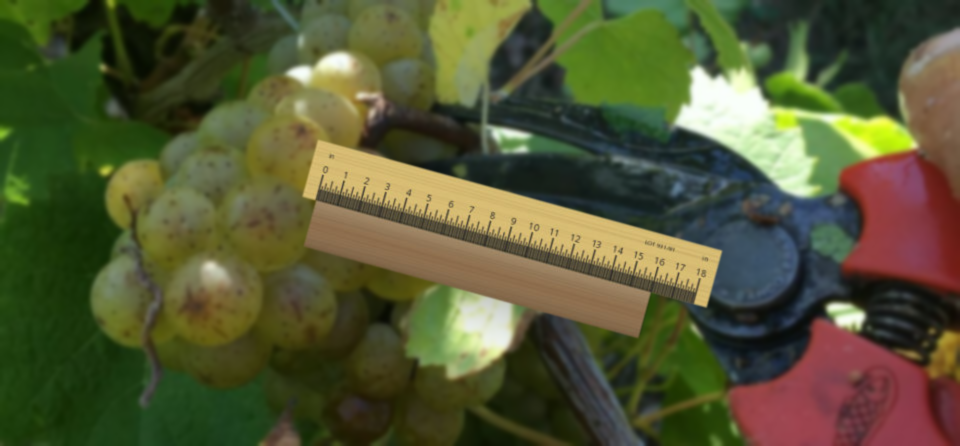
16 in
